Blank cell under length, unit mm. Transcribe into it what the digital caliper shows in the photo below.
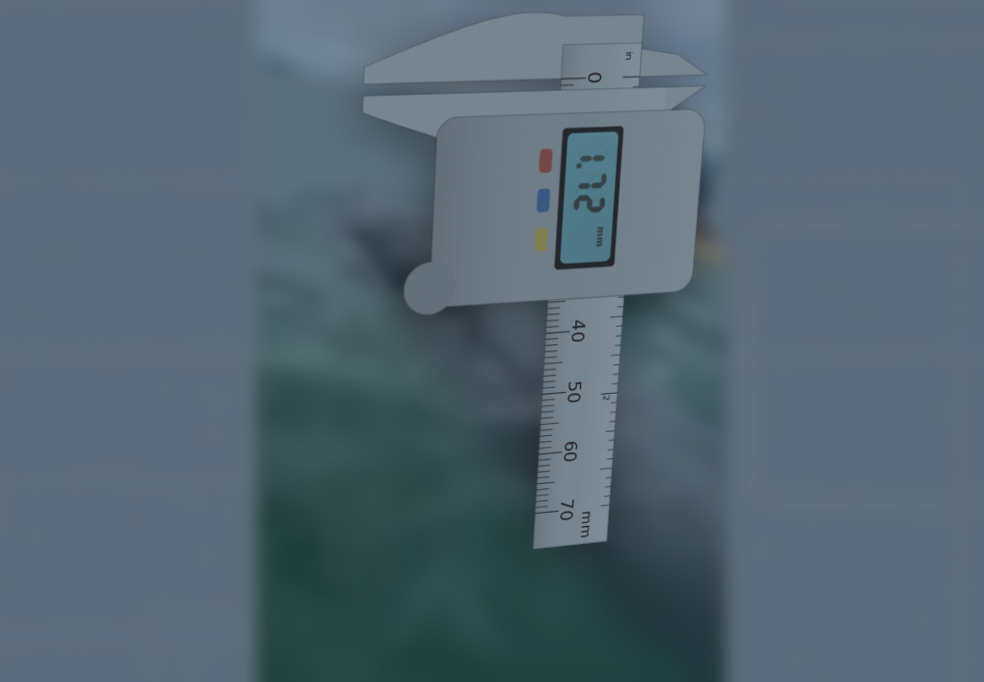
1.72 mm
